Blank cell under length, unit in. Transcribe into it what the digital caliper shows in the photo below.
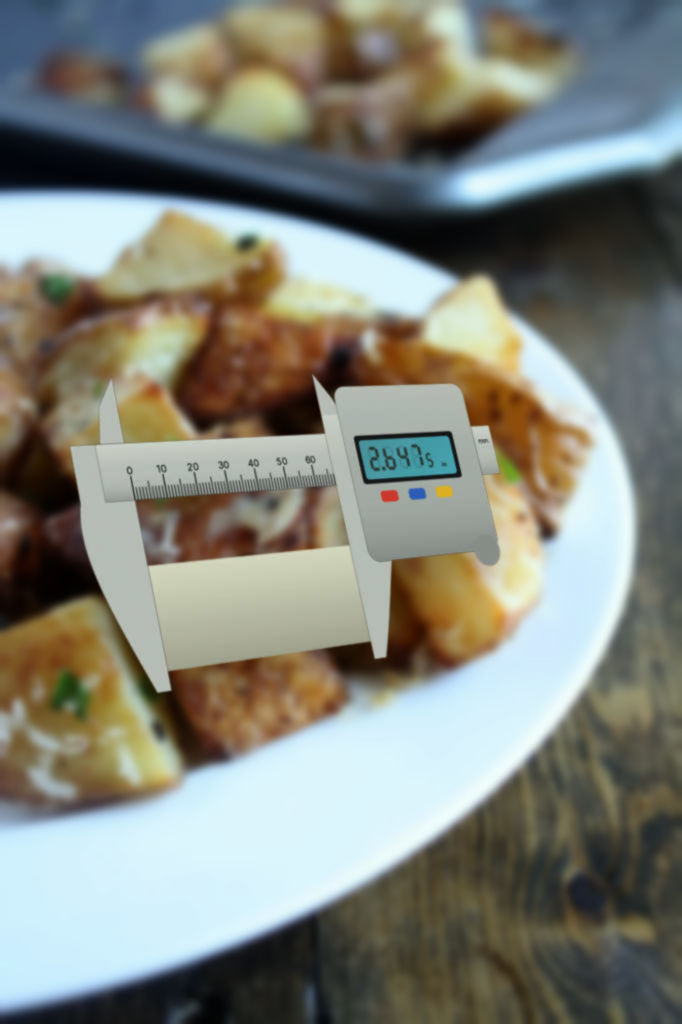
2.6475 in
